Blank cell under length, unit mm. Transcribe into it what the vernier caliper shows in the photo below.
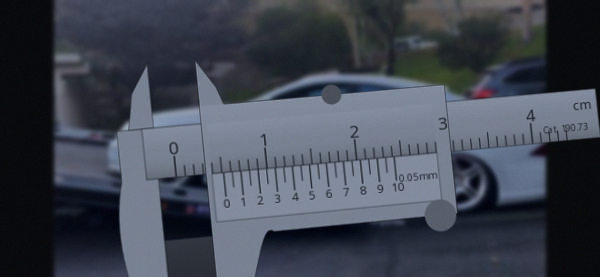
5.2 mm
